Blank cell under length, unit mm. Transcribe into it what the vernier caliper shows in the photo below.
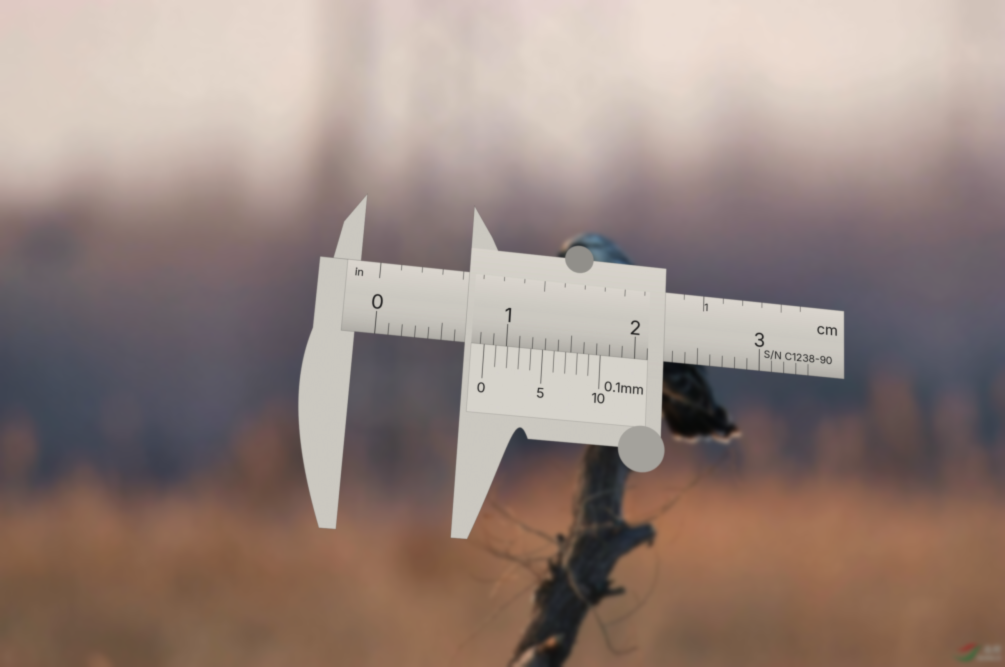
8.3 mm
